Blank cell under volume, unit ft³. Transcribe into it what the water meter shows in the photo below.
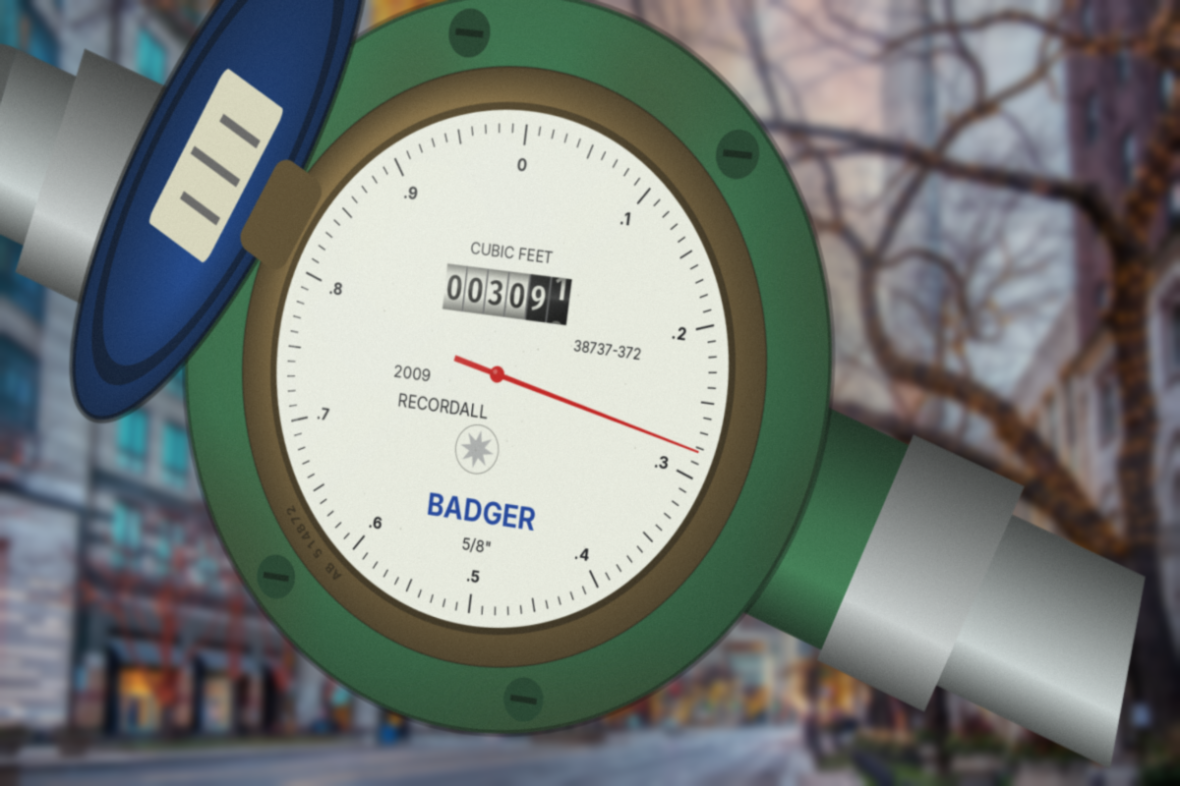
3091.28 ft³
